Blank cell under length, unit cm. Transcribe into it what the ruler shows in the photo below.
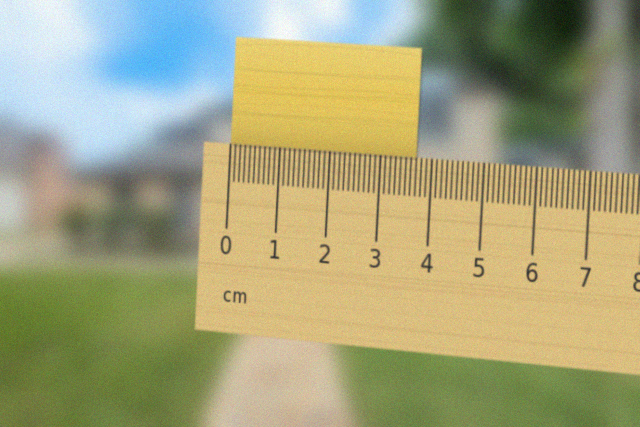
3.7 cm
